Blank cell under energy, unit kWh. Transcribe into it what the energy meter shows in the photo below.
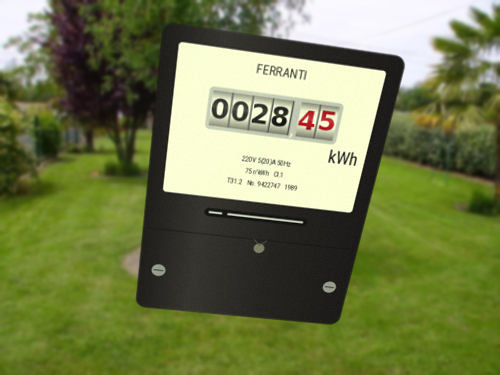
28.45 kWh
